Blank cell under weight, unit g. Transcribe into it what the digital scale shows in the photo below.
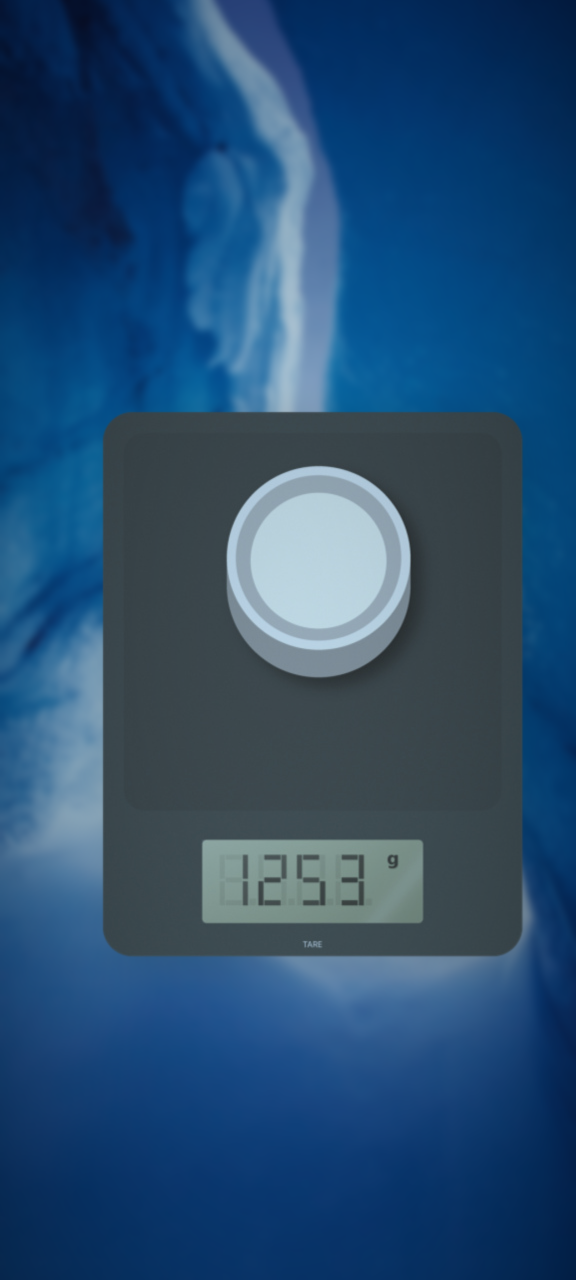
1253 g
